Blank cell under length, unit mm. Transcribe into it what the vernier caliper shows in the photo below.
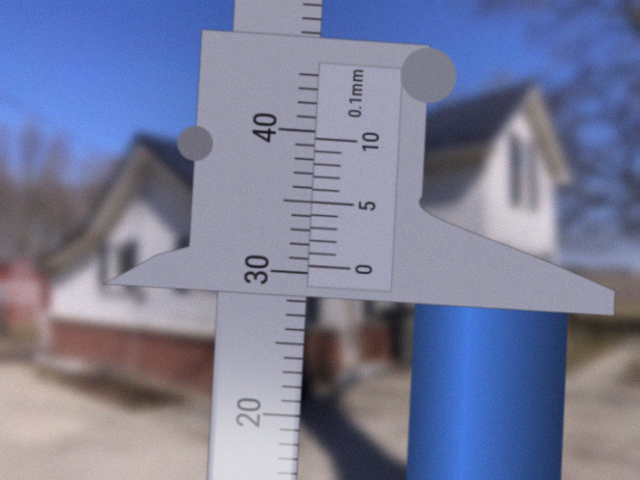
30.5 mm
